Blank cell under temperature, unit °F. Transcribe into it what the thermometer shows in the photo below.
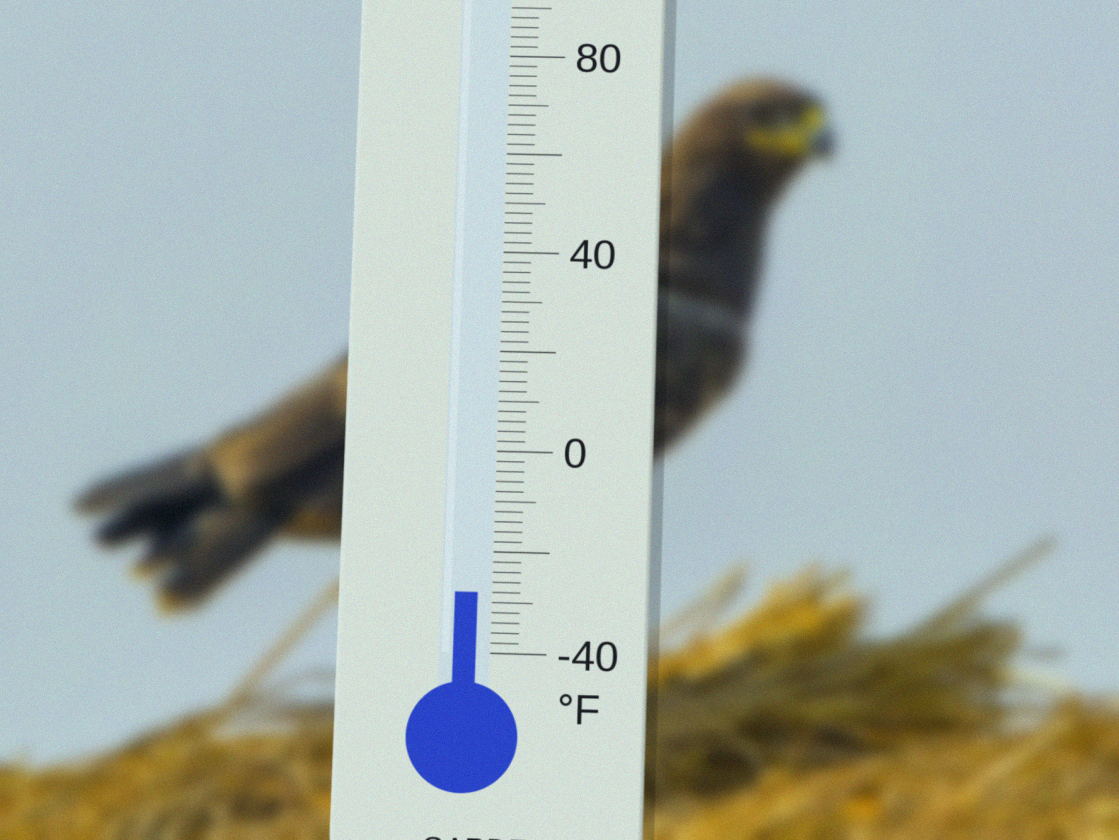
-28 °F
